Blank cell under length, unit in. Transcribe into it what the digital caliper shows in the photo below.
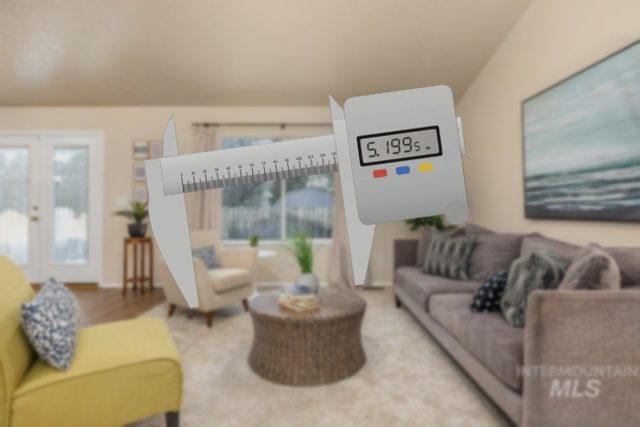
5.1995 in
